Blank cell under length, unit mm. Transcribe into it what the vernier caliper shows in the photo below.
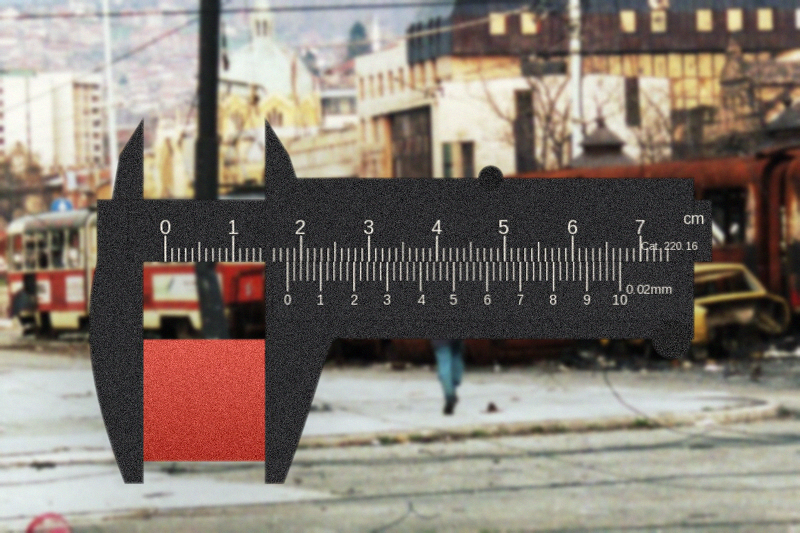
18.0 mm
